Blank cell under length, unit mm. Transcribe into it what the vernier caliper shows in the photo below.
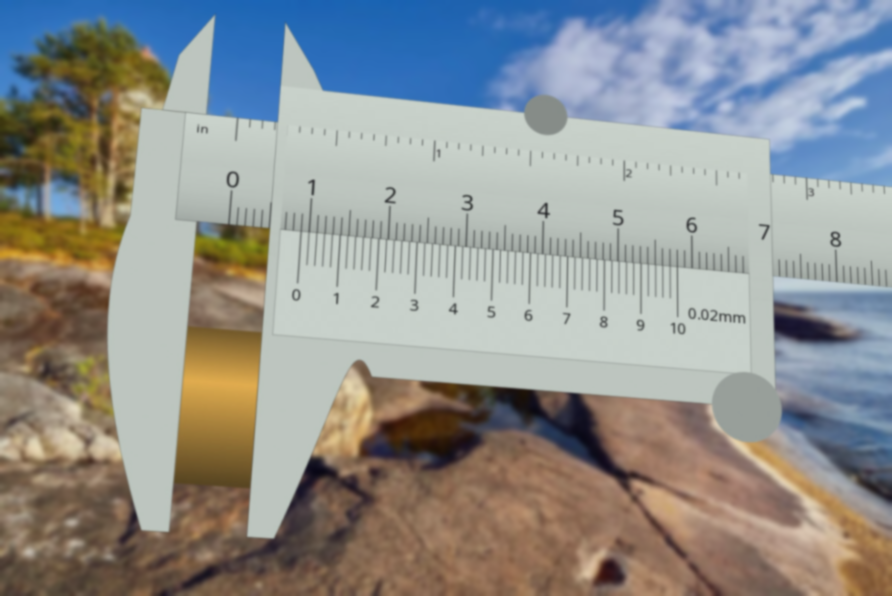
9.0 mm
